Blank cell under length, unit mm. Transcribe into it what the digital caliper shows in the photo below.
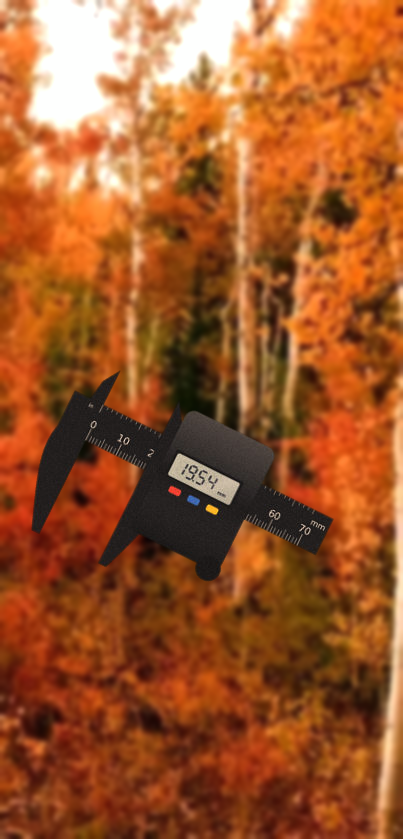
19.54 mm
